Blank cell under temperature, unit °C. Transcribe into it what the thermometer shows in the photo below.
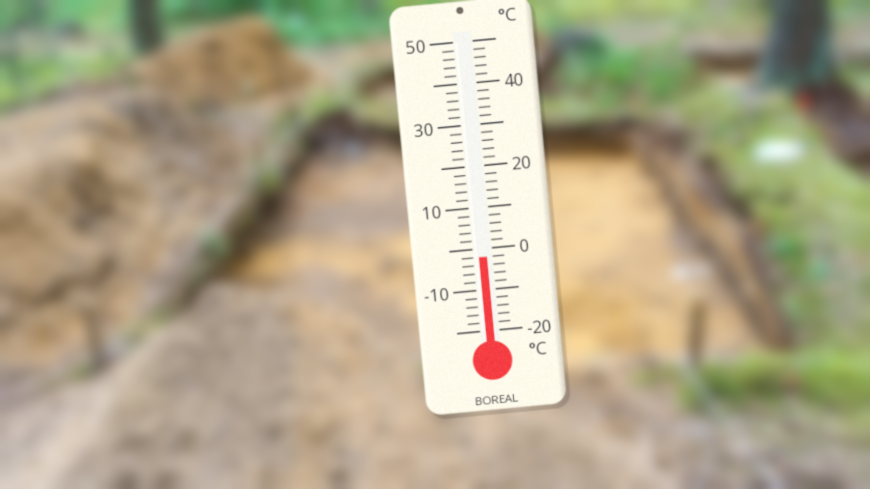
-2 °C
